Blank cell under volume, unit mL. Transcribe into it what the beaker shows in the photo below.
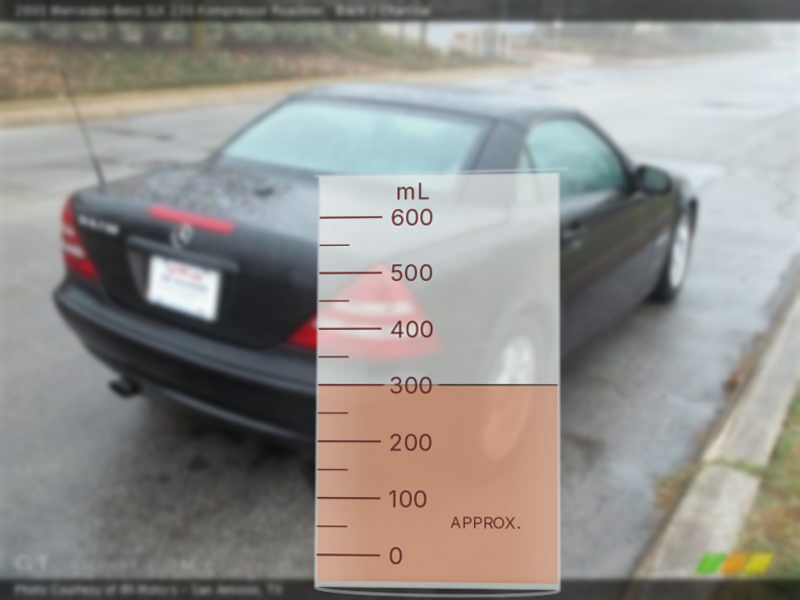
300 mL
